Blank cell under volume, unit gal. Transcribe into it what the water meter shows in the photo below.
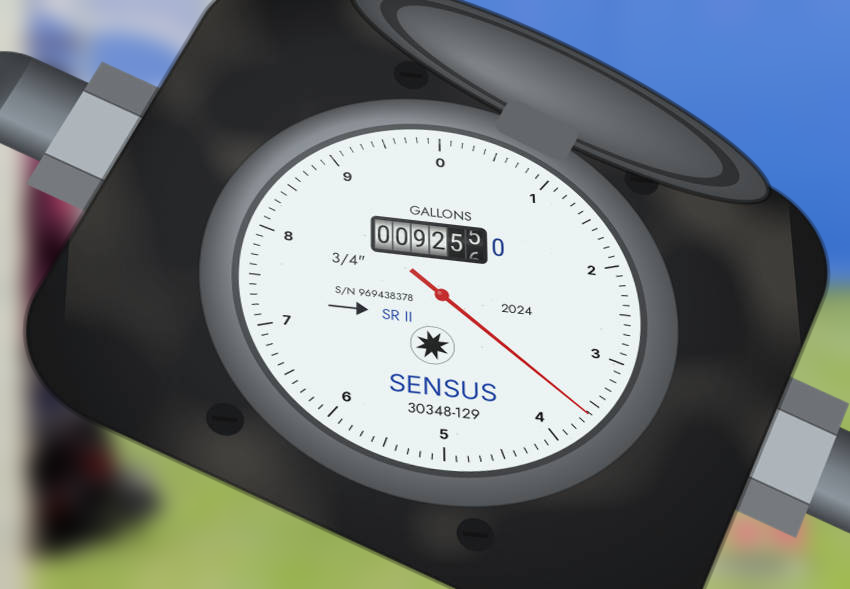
92553.6 gal
